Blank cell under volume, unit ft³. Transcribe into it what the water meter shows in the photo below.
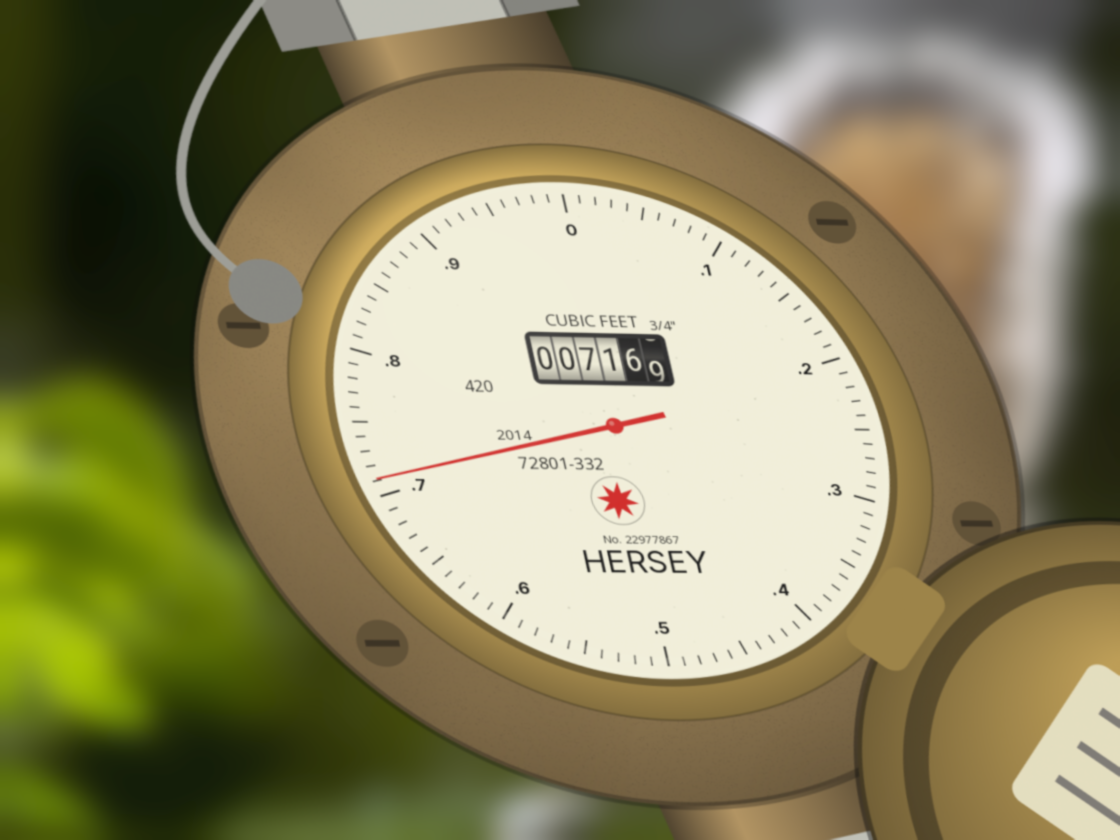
7168.71 ft³
